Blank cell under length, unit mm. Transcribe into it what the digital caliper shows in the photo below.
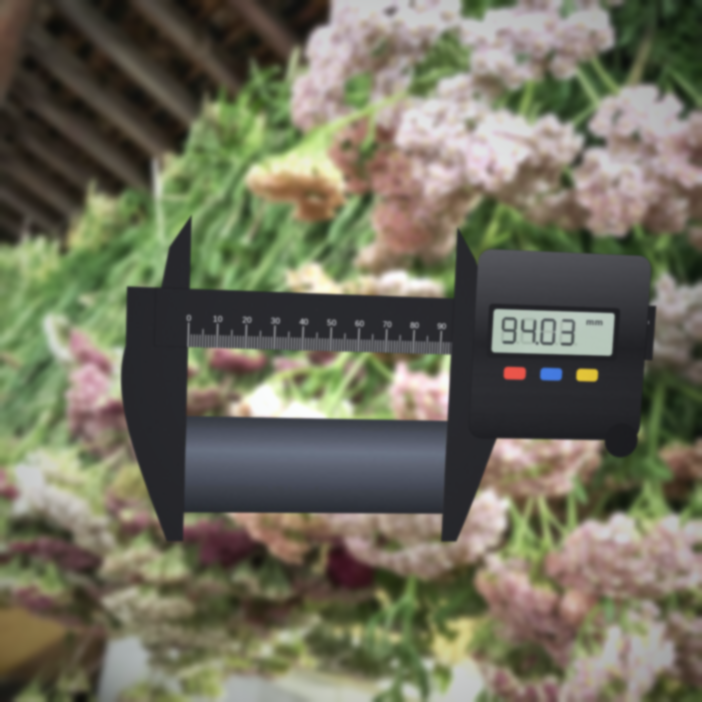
94.03 mm
